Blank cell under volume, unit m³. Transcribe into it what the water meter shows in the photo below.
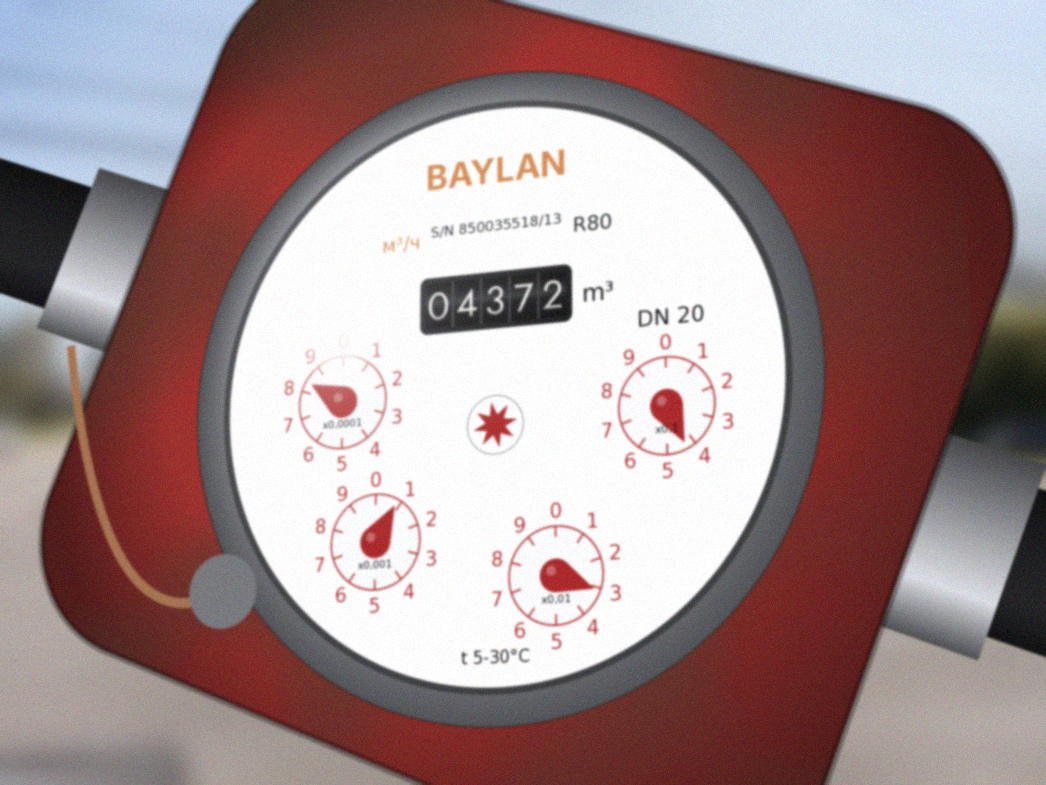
4372.4308 m³
